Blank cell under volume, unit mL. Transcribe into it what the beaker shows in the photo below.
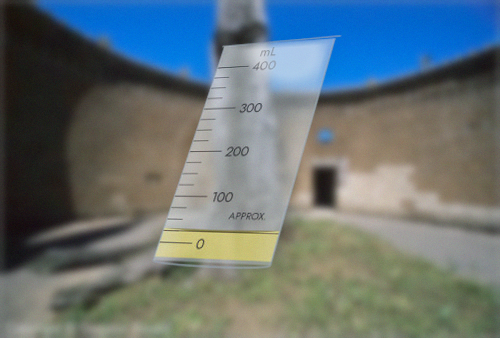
25 mL
